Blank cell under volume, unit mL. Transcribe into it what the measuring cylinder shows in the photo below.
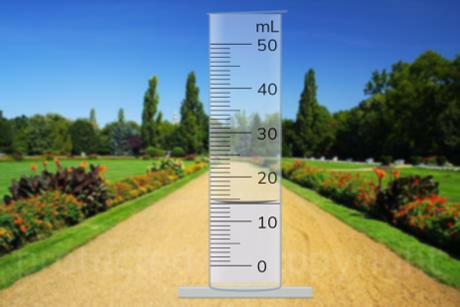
14 mL
